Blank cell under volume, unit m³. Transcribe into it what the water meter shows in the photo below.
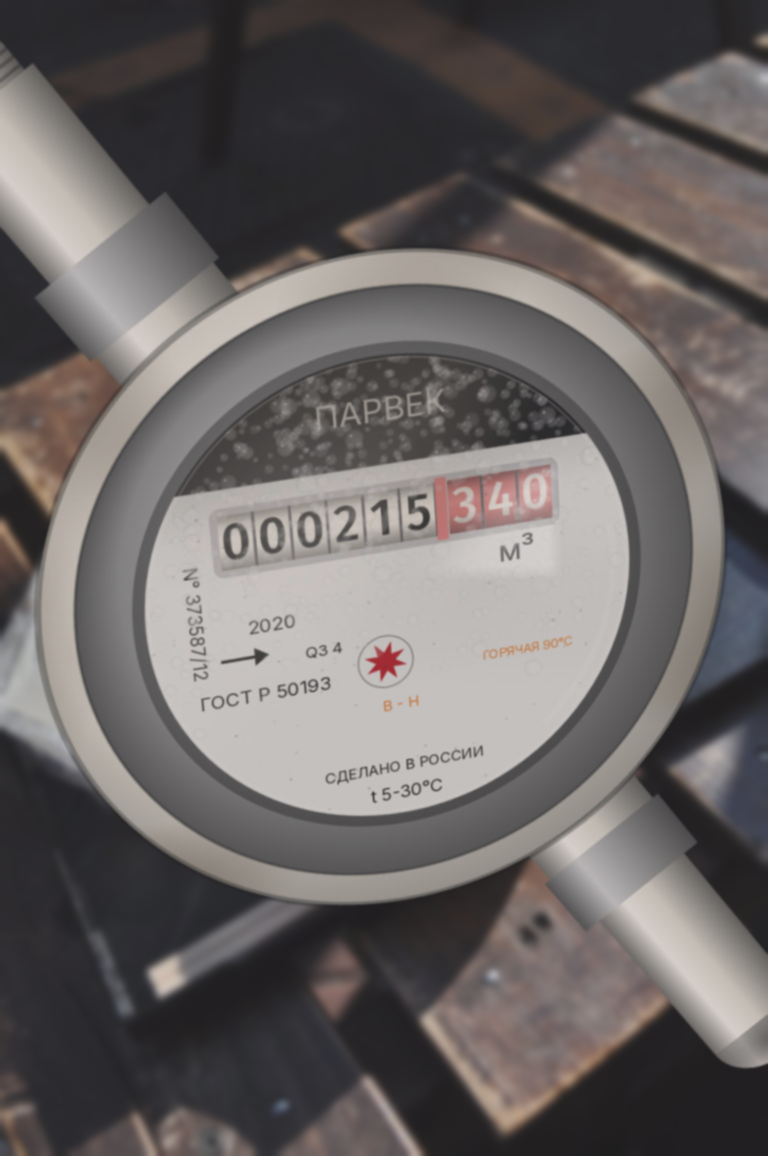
215.340 m³
